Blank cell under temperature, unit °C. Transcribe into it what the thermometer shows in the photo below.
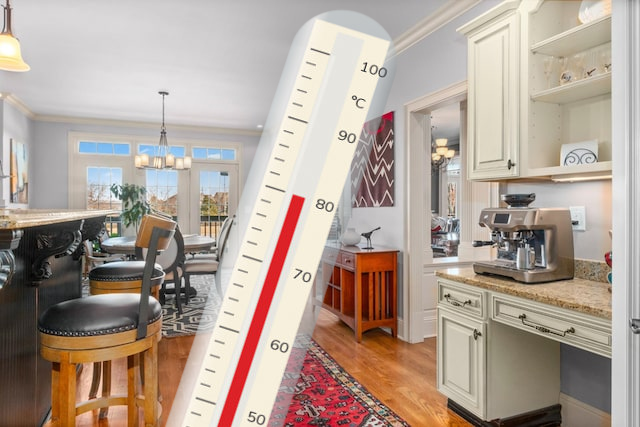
80 °C
